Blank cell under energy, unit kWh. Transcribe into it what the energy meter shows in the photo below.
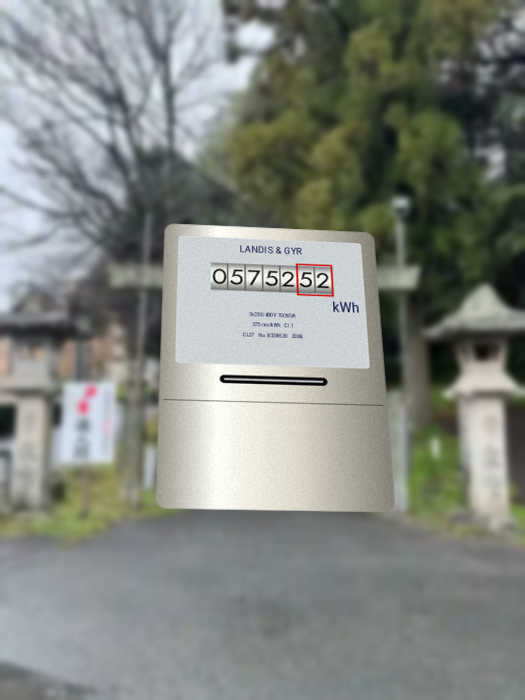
5752.52 kWh
